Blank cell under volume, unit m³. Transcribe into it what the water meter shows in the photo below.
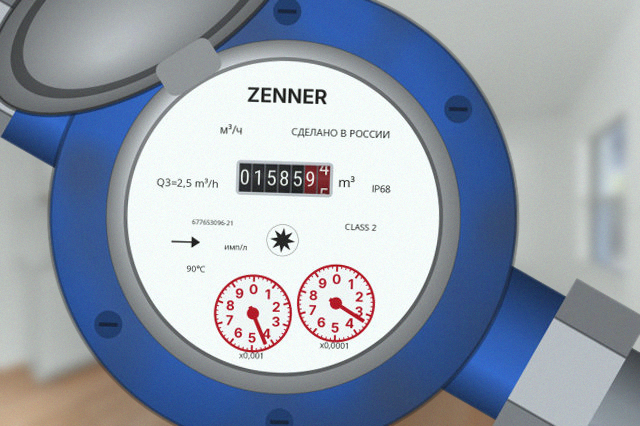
1585.9443 m³
